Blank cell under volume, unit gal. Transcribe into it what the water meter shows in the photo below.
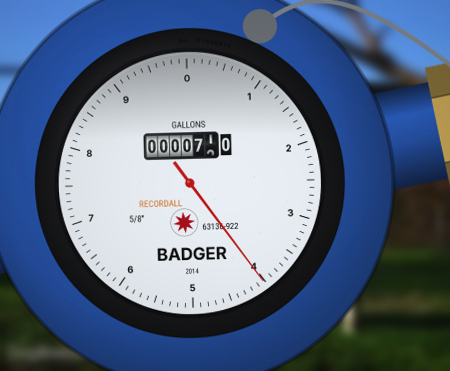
714.0 gal
